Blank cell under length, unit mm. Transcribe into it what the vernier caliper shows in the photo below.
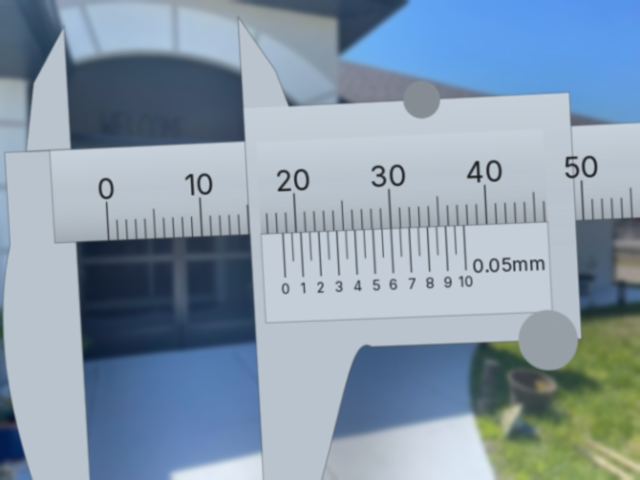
18.6 mm
